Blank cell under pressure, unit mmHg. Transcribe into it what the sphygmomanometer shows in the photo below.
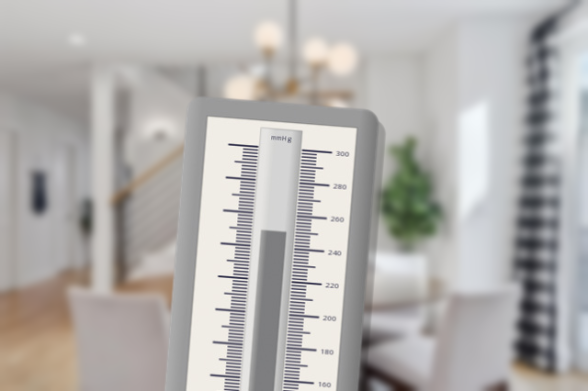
250 mmHg
